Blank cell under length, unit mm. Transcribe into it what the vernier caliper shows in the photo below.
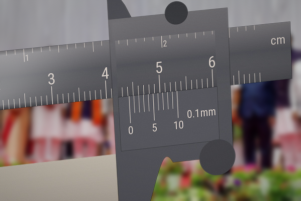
44.2 mm
